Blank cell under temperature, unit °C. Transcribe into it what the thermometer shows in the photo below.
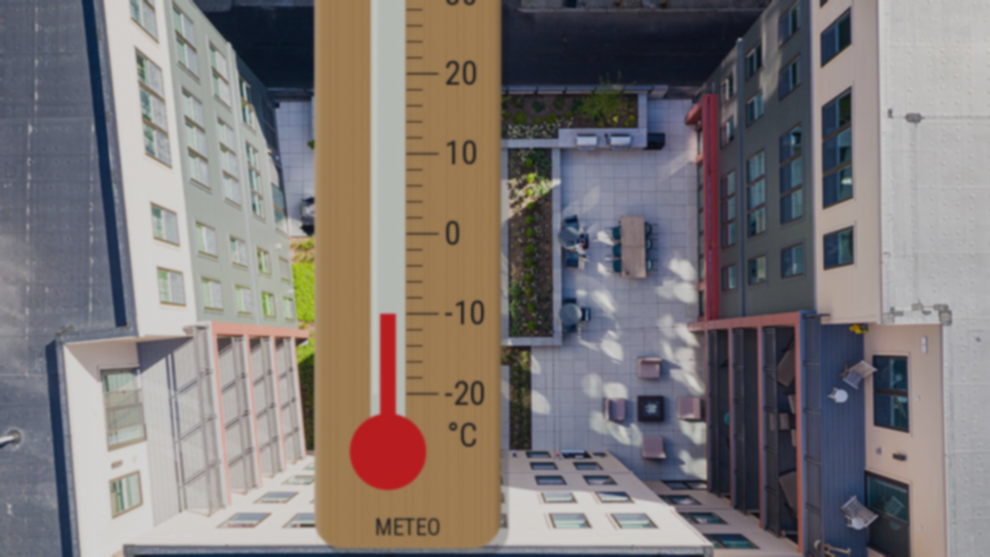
-10 °C
